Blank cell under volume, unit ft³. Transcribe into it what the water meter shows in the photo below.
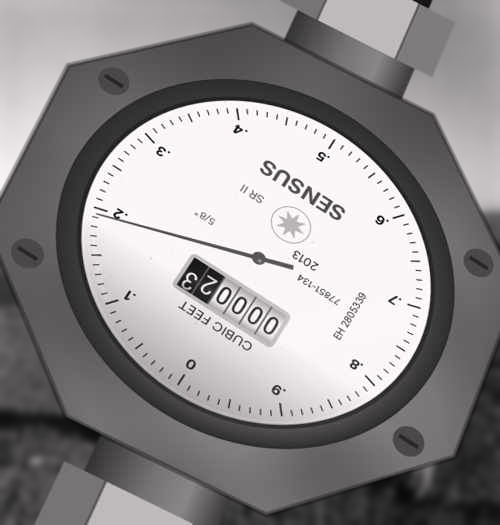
23.19 ft³
